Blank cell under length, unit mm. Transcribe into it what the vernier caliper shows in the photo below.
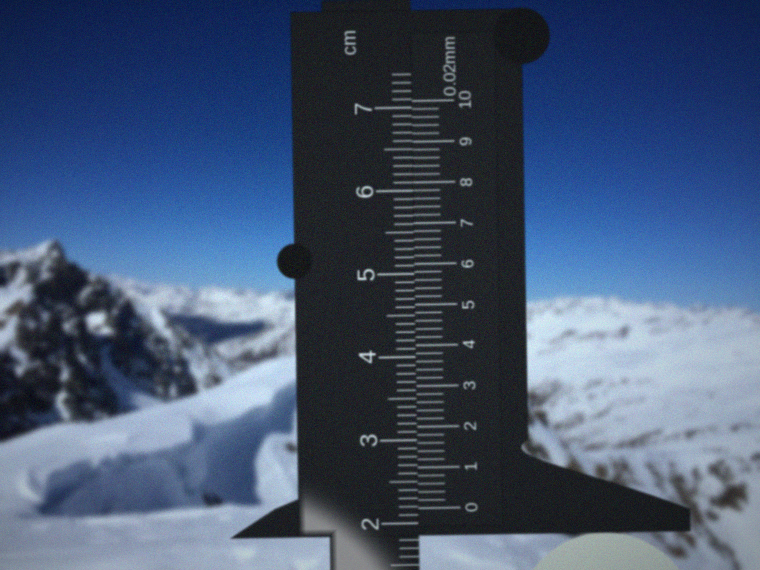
21.8 mm
